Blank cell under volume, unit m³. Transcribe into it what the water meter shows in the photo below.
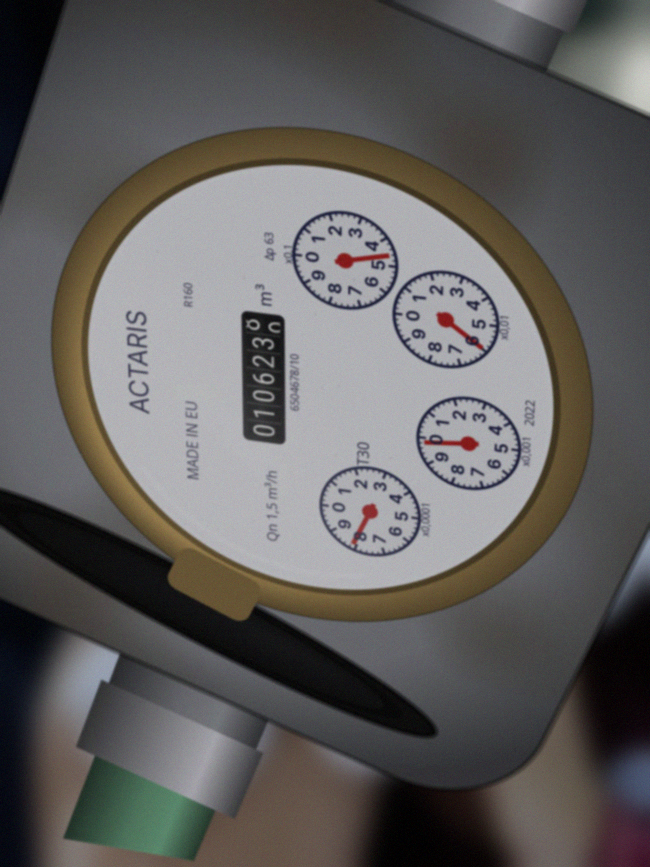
106238.4598 m³
